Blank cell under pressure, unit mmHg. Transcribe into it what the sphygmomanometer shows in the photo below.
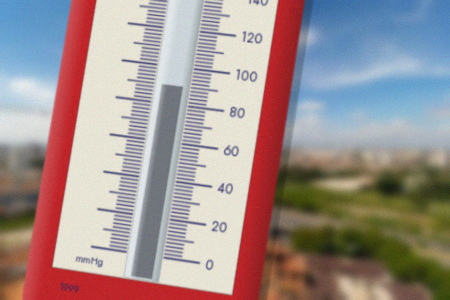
90 mmHg
